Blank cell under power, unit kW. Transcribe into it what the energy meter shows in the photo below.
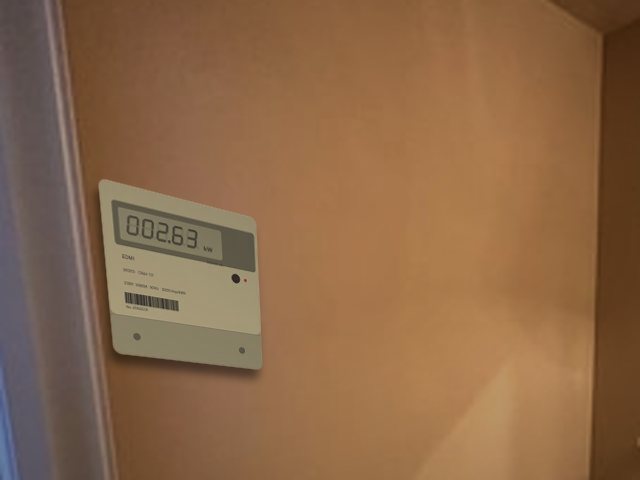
2.63 kW
